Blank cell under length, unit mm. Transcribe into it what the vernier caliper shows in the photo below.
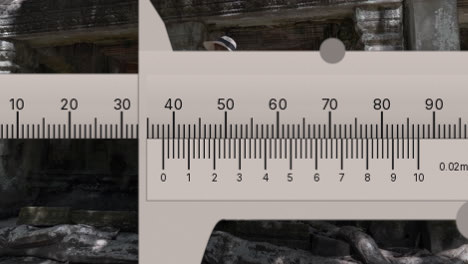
38.0 mm
